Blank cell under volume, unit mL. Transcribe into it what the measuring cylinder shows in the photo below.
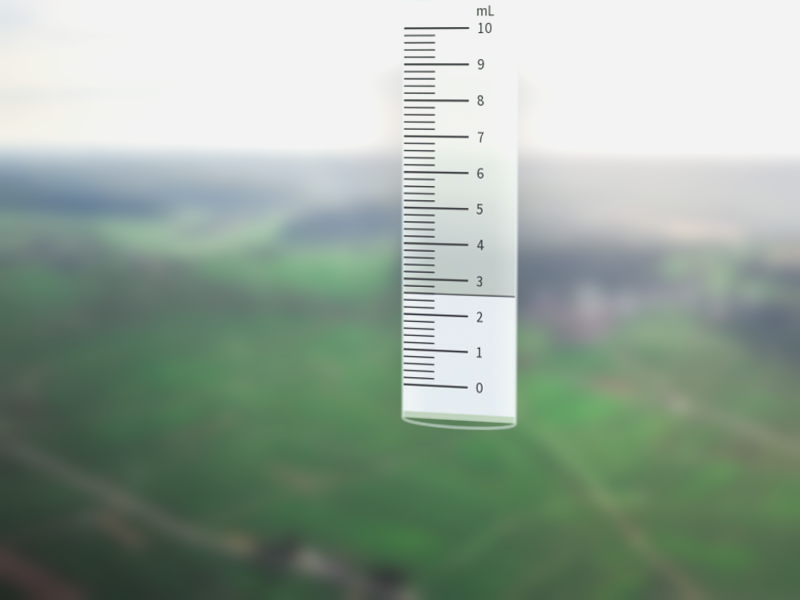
2.6 mL
